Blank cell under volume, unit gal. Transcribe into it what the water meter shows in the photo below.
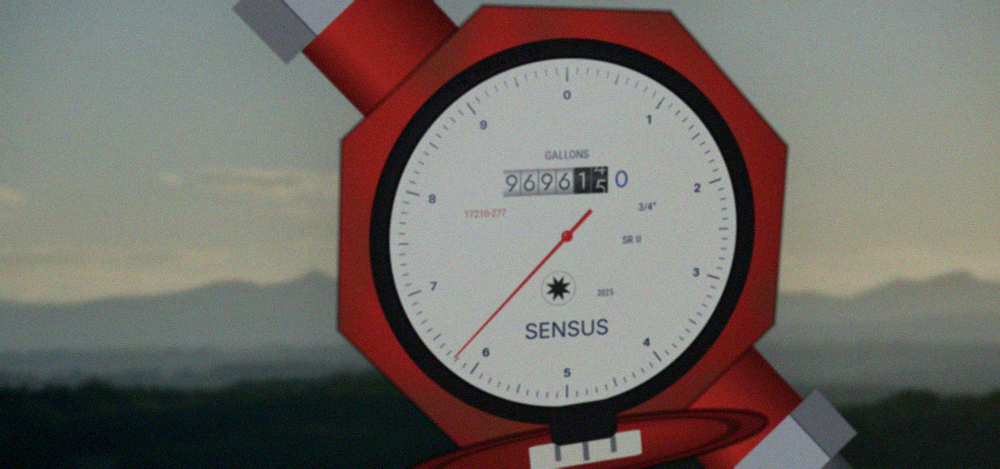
9696146.2 gal
